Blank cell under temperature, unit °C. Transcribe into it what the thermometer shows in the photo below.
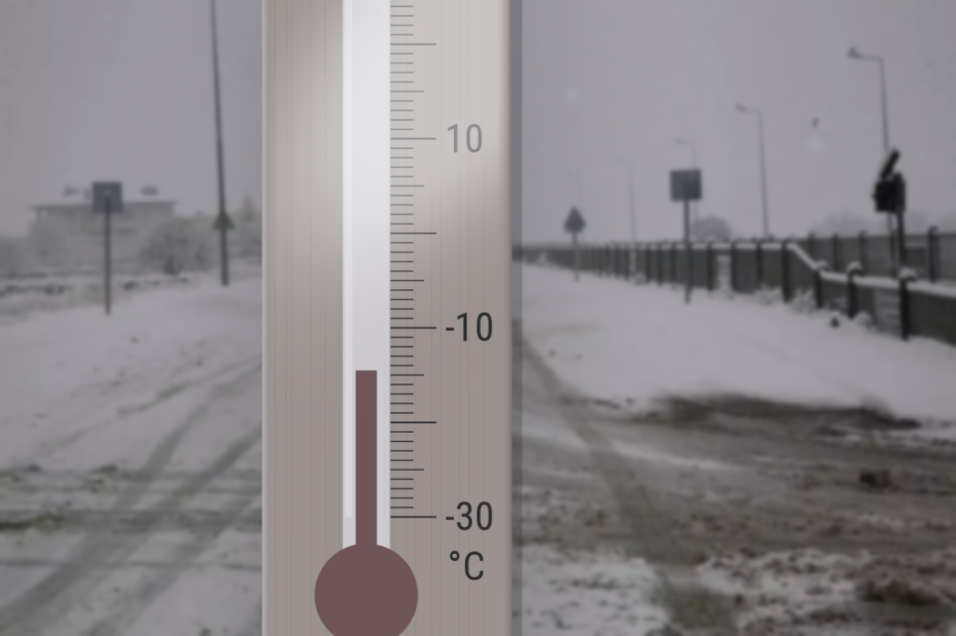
-14.5 °C
